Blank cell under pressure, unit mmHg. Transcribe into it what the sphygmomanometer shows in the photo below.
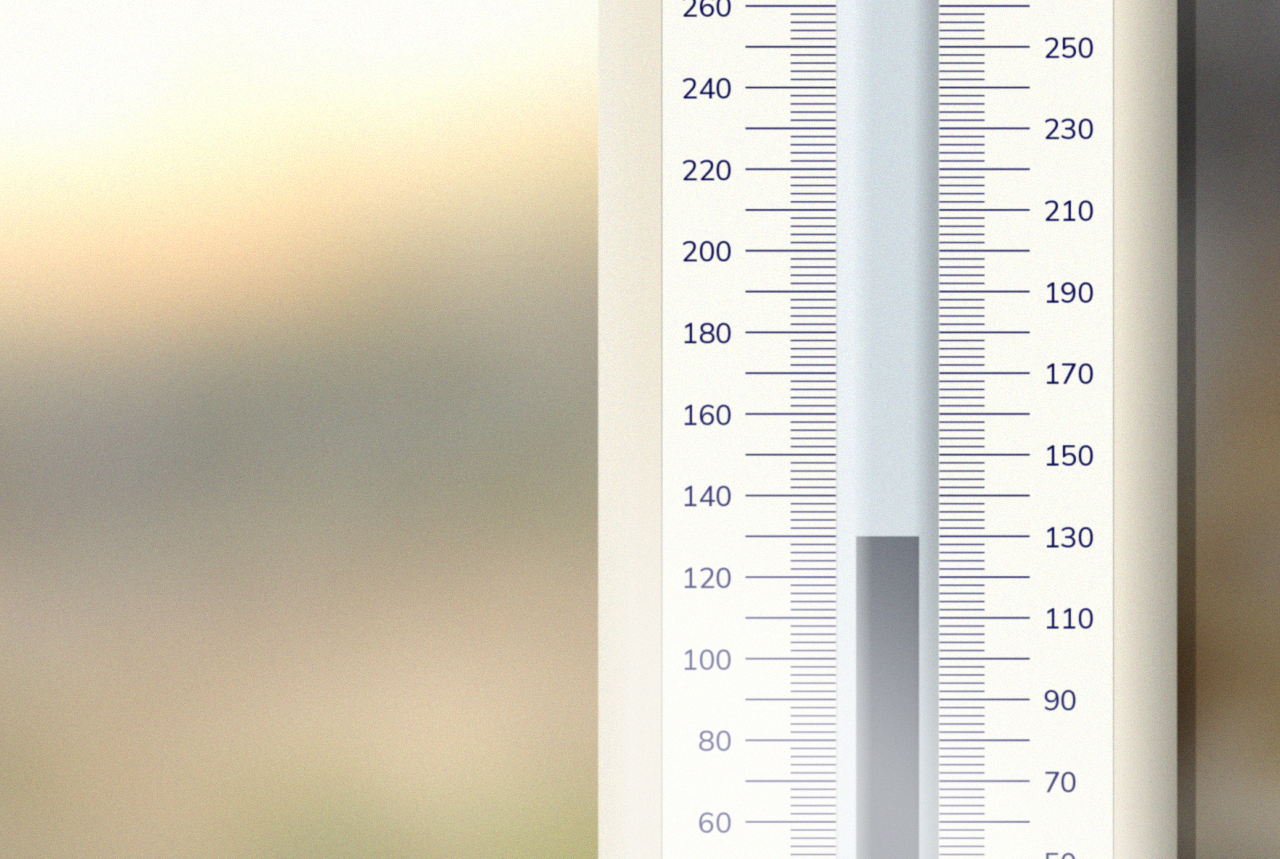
130 mmHg
